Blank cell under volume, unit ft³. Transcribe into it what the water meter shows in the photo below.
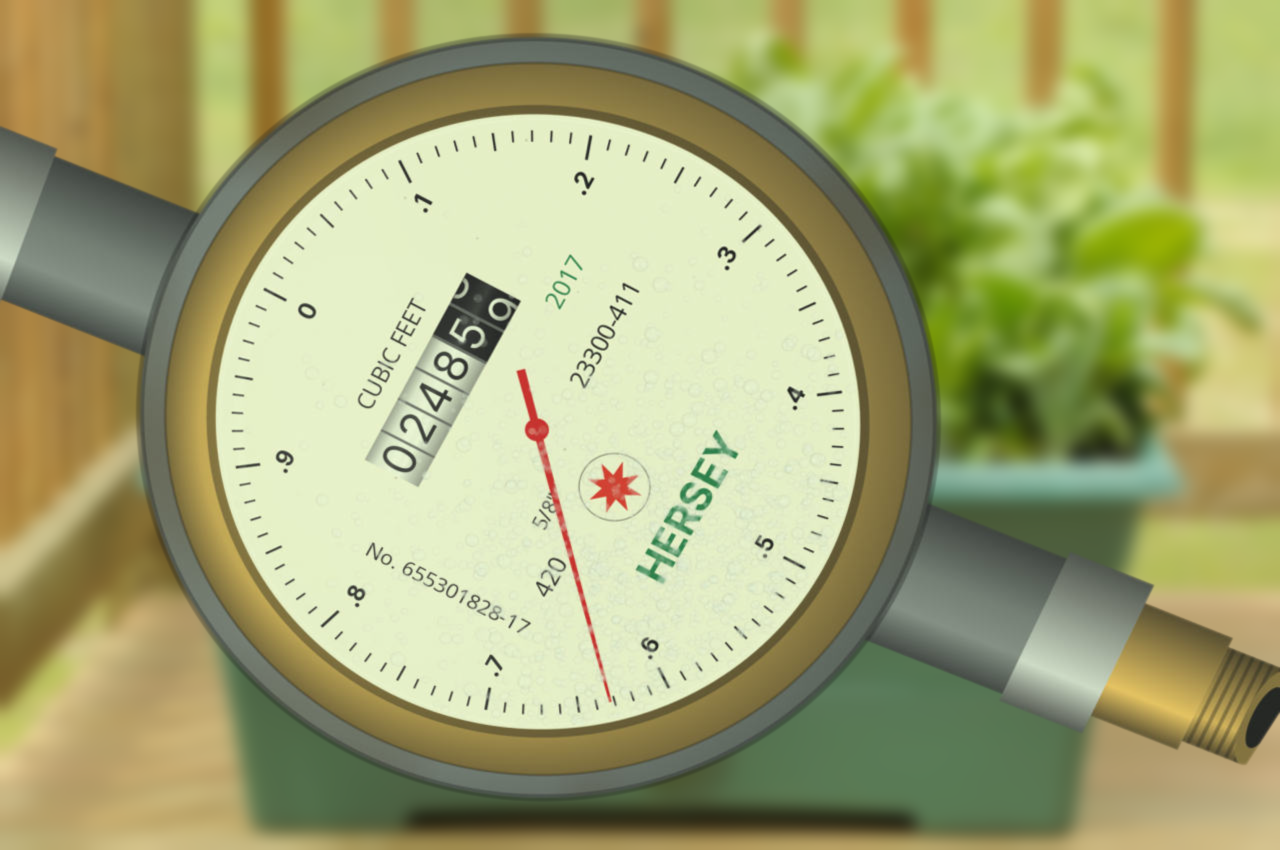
24858.63 ft³
